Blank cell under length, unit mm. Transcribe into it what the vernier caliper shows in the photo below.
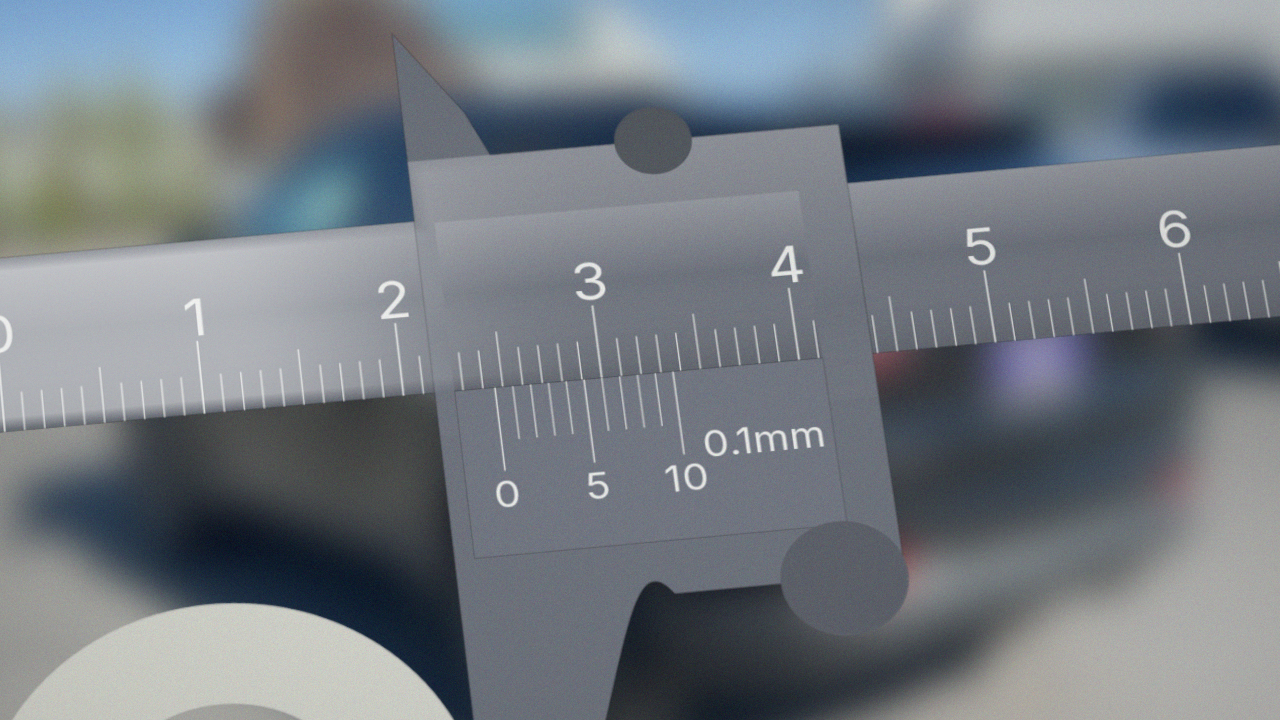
24.6 mm
